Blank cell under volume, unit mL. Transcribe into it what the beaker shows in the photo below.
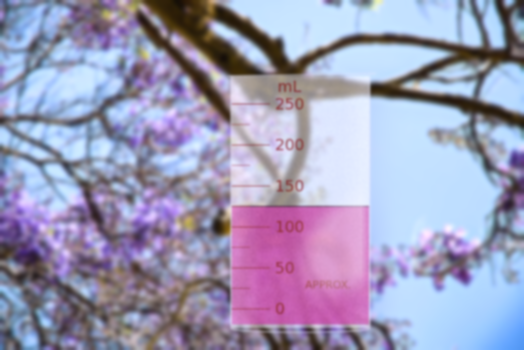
125 mL
